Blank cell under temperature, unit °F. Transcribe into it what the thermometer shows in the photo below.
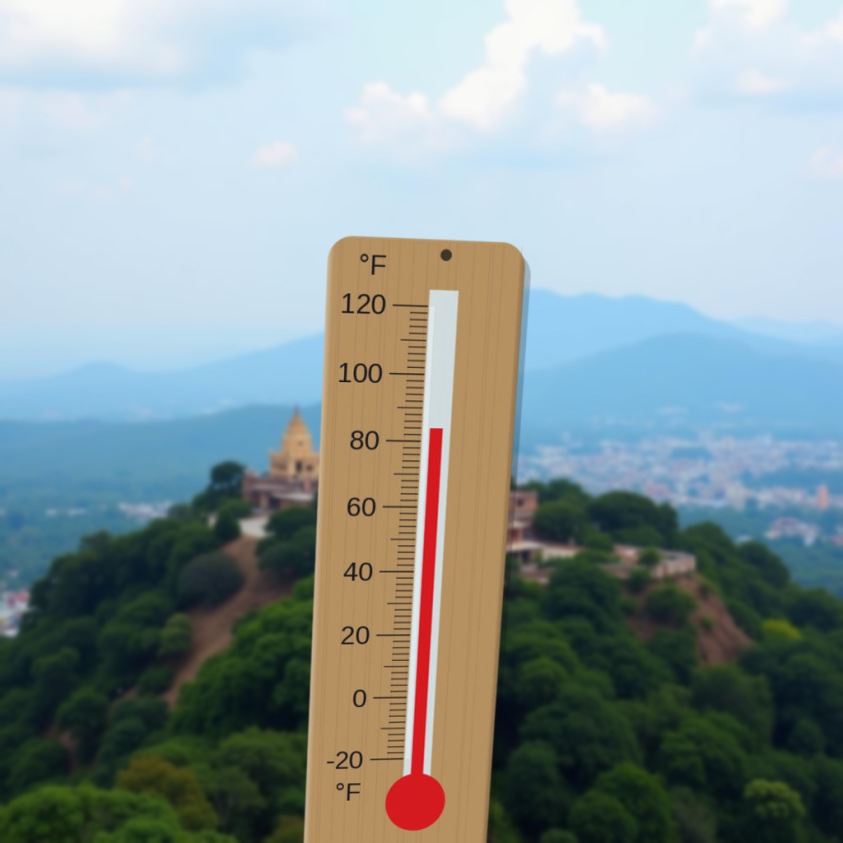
84 °F
